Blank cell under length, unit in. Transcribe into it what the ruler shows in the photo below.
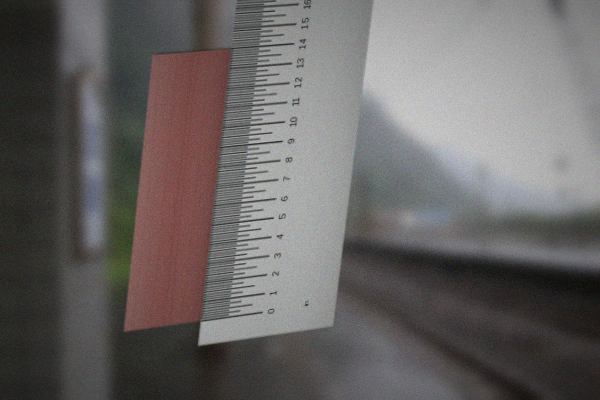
14 in
